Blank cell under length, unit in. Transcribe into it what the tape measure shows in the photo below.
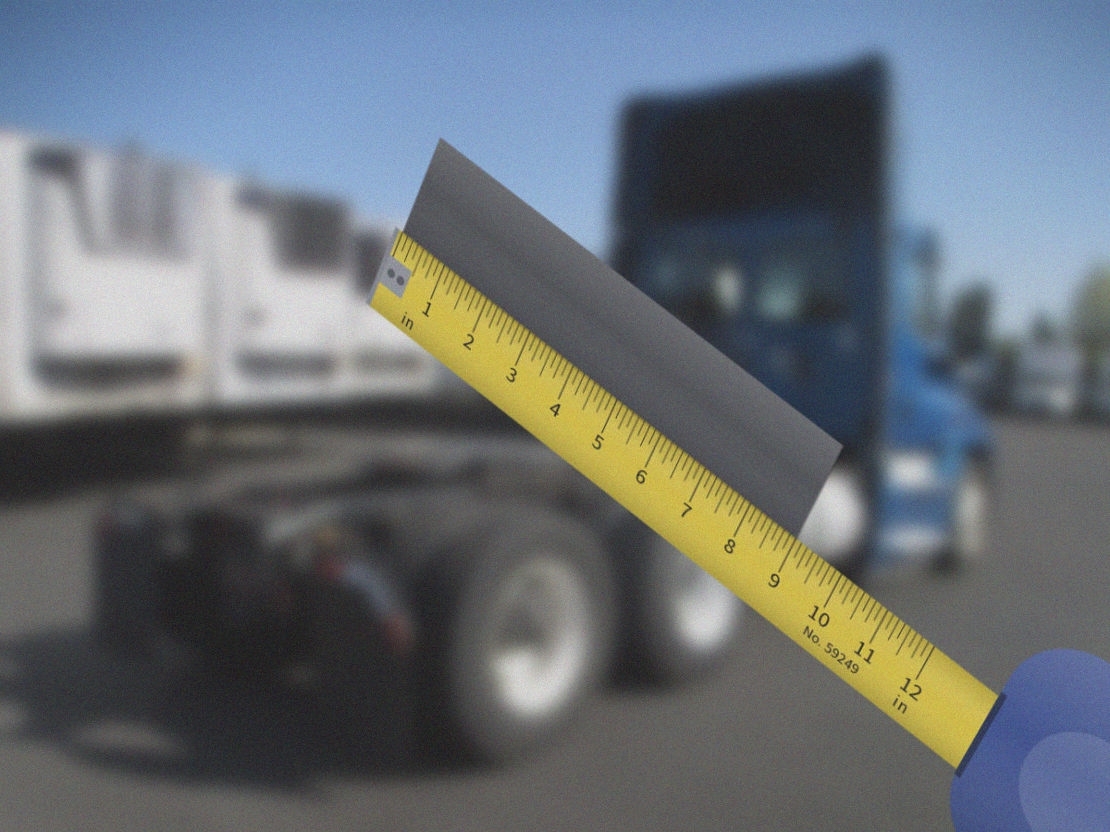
9 in
